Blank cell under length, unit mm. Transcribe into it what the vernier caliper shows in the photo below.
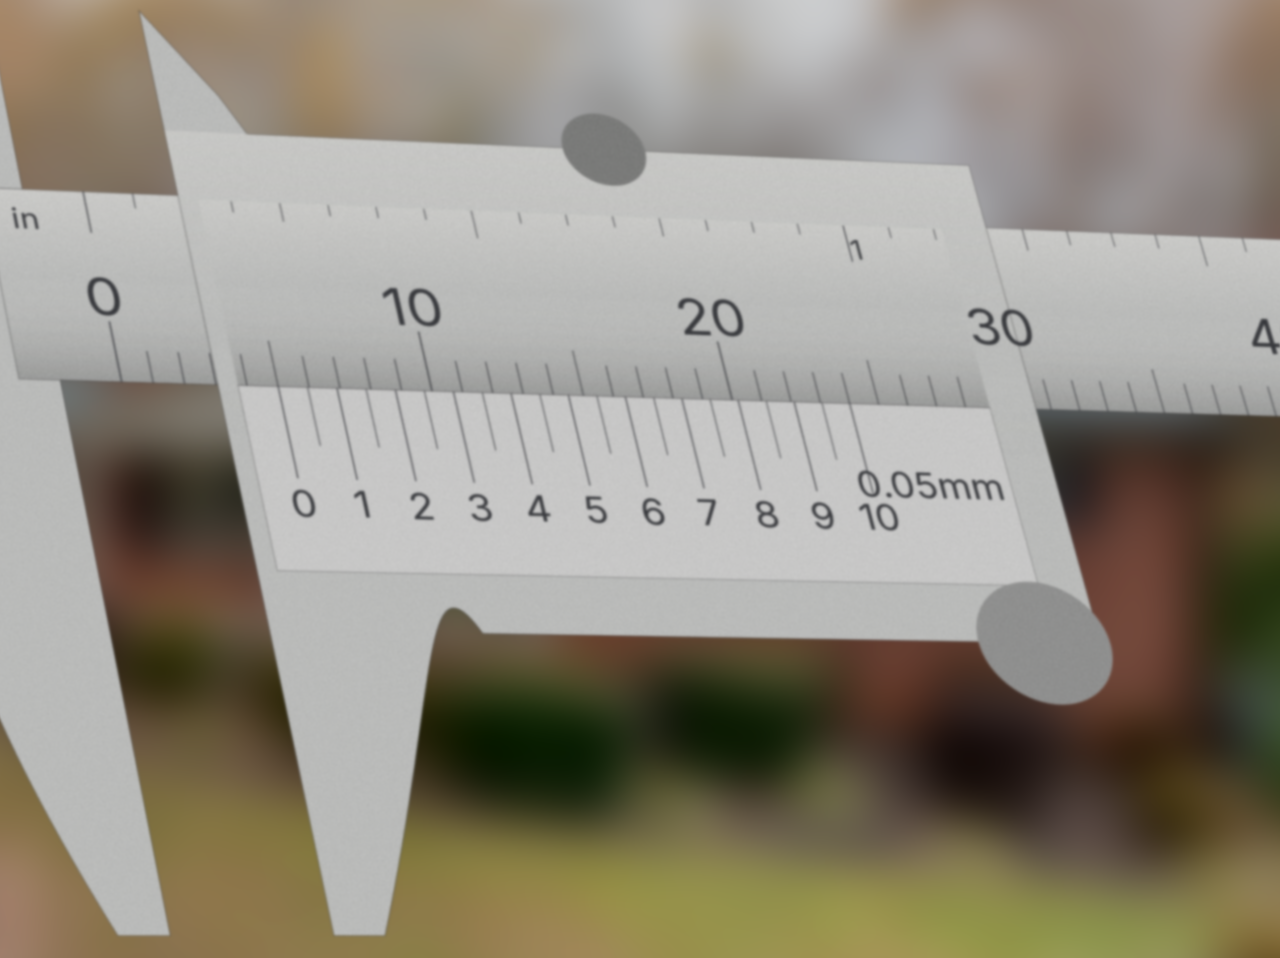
5.0 mm
